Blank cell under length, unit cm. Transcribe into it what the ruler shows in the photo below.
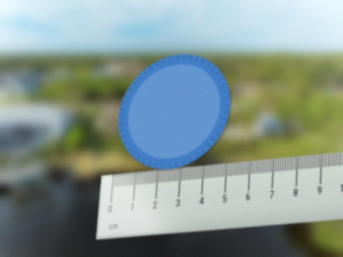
5 cm
